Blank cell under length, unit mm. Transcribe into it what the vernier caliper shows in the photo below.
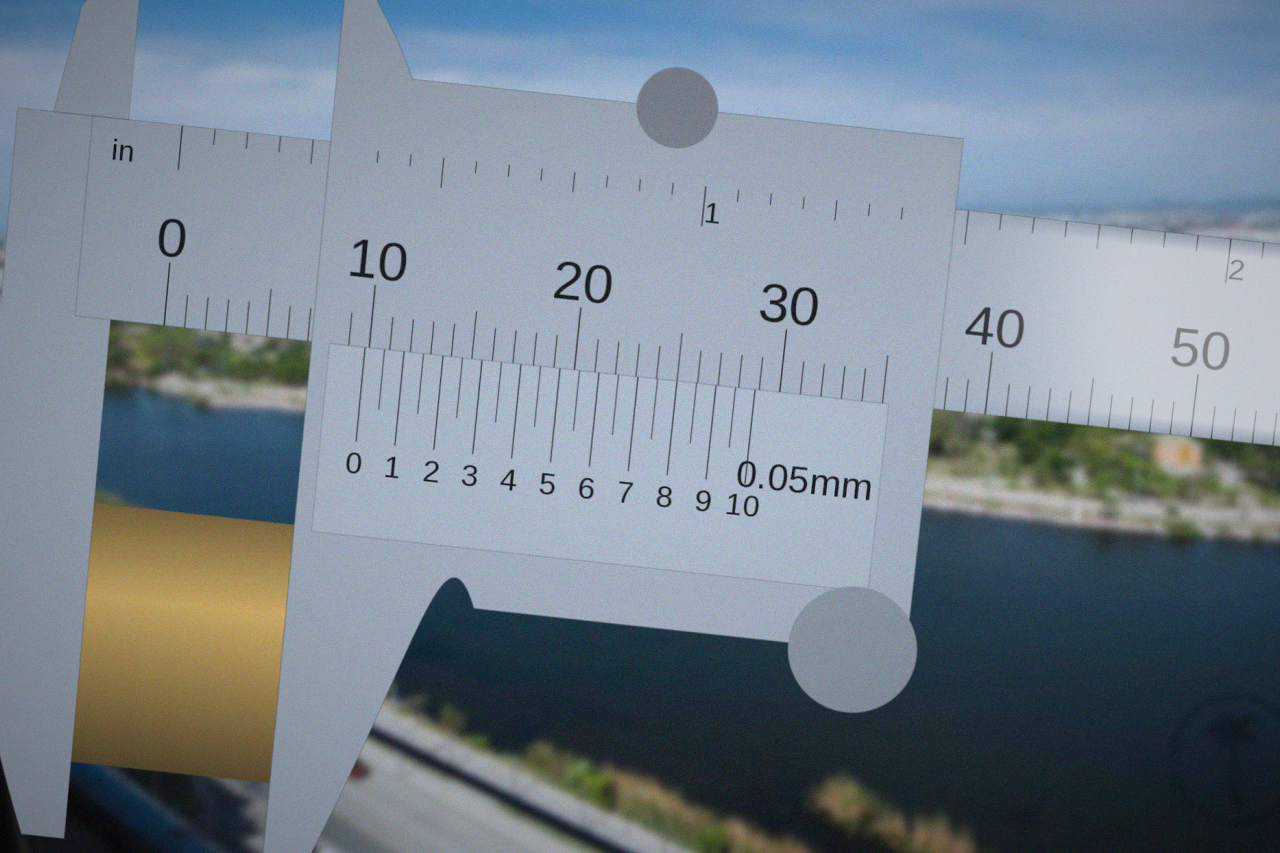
9.8 mm
